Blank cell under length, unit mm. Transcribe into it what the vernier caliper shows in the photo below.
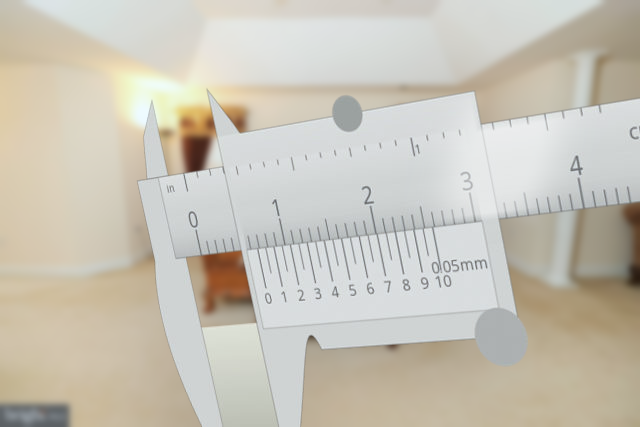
6.8 mm
